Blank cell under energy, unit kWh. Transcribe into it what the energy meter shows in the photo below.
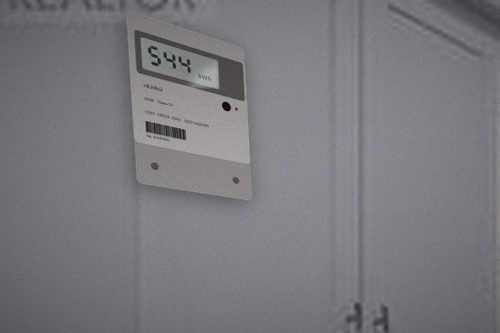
544 kWh
